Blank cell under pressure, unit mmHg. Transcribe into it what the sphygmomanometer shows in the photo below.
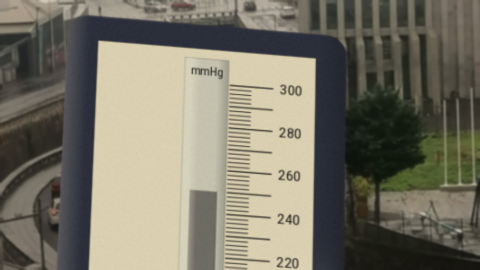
250 mmHg
